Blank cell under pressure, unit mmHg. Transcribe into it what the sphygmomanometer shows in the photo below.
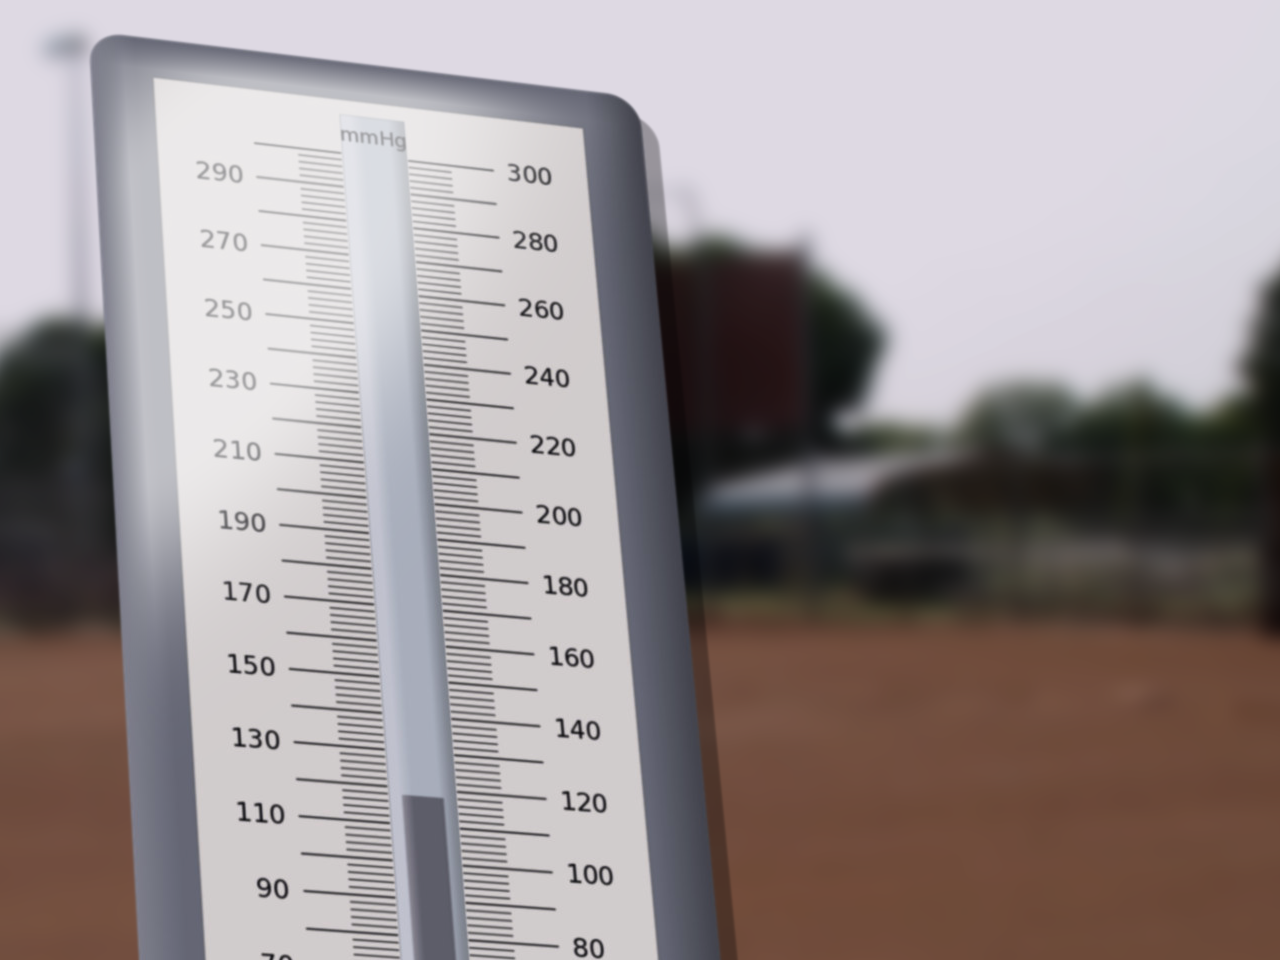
118 mmHg
